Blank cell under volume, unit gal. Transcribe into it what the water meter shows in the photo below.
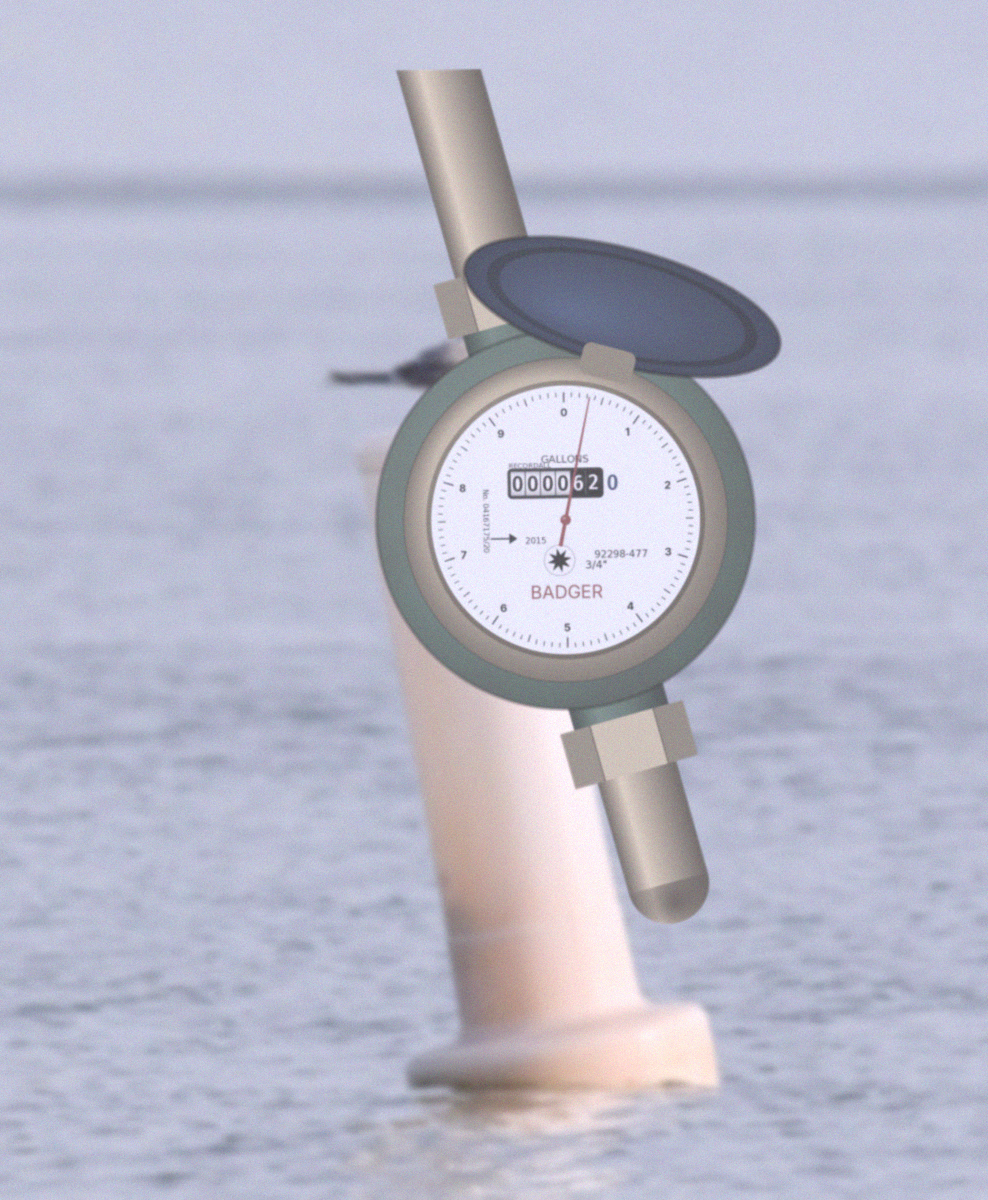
620.3 gal
